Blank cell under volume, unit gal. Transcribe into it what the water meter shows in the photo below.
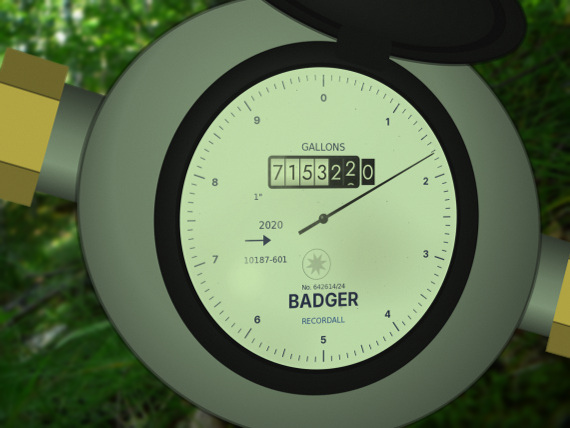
7153221.7 gal
